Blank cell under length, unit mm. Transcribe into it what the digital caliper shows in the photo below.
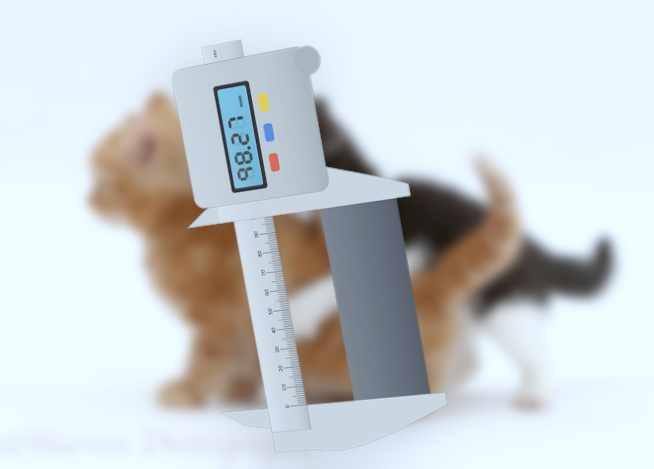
98.27 mm
